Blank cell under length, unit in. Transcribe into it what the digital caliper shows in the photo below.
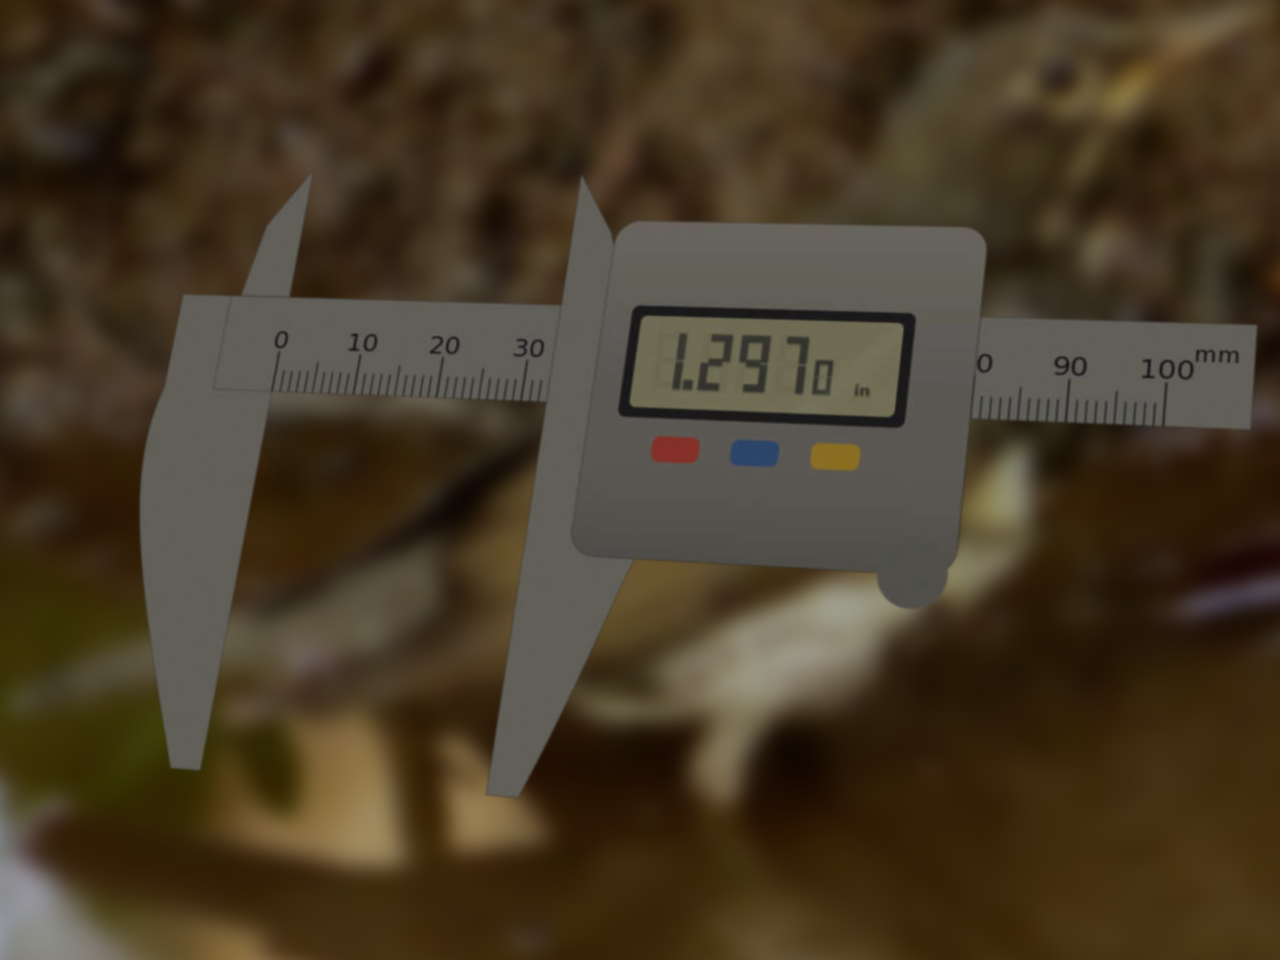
1.2970 in
